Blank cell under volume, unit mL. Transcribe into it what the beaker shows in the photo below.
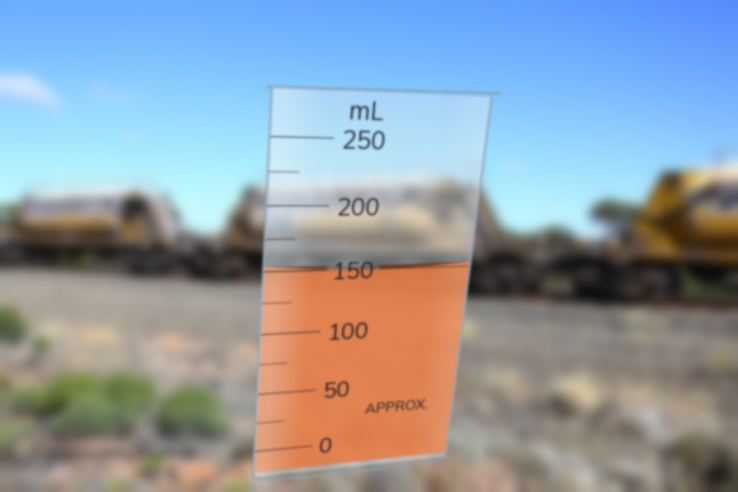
150 mL
